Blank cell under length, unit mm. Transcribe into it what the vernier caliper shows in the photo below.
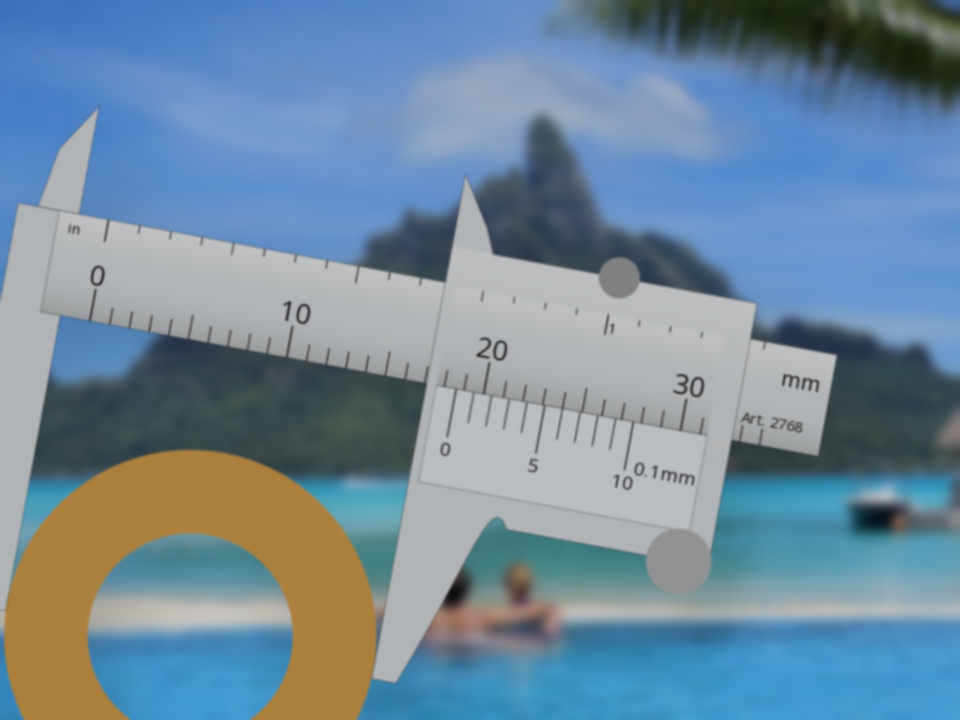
18.6 mm
